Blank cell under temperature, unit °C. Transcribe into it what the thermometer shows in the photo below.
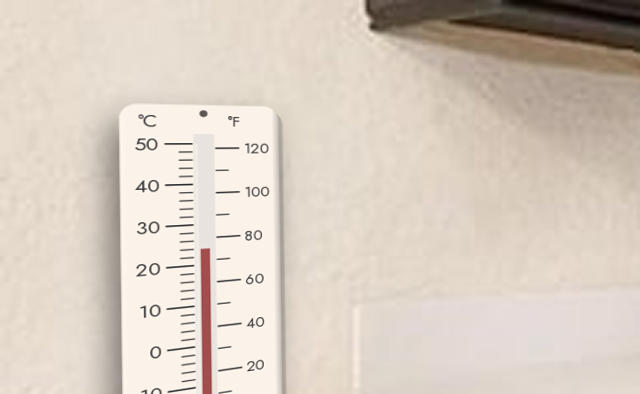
24 °C
